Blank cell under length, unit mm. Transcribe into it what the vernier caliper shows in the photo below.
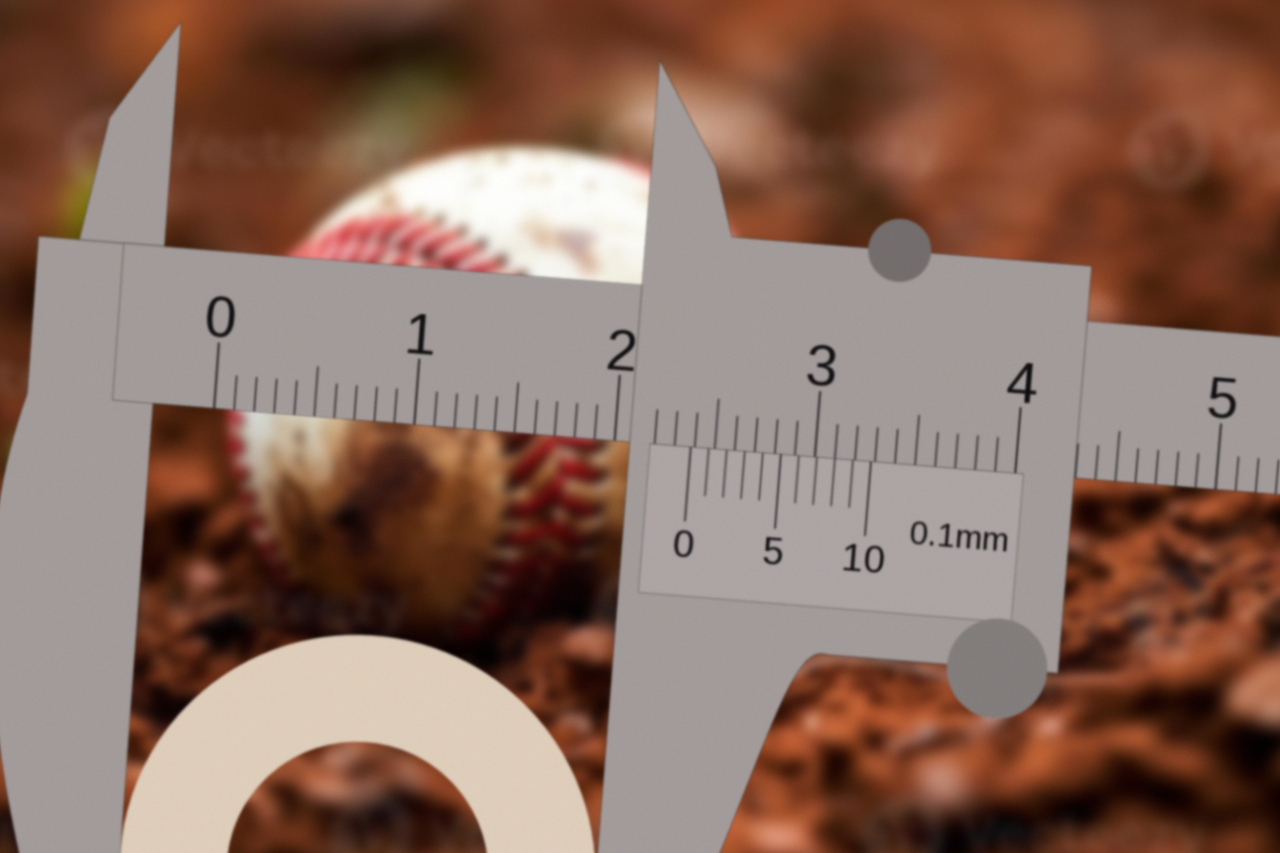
23.8 mm
